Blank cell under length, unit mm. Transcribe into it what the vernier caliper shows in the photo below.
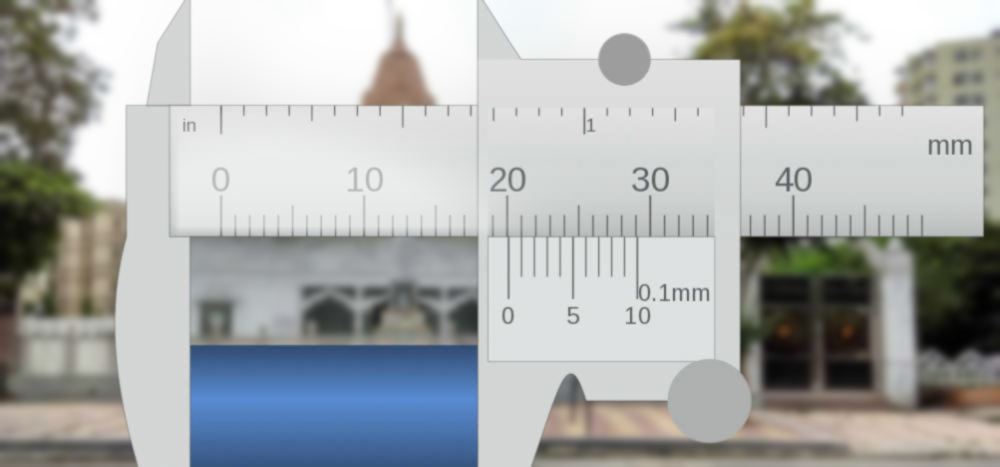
20.1 mm
